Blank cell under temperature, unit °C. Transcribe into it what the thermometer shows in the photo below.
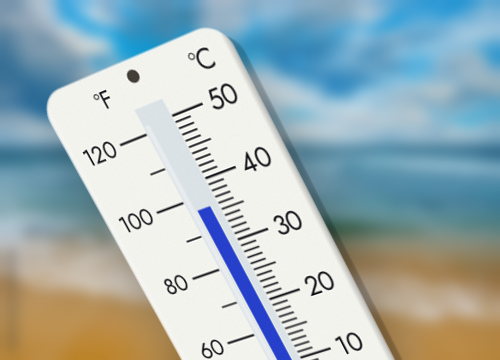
36 °C
